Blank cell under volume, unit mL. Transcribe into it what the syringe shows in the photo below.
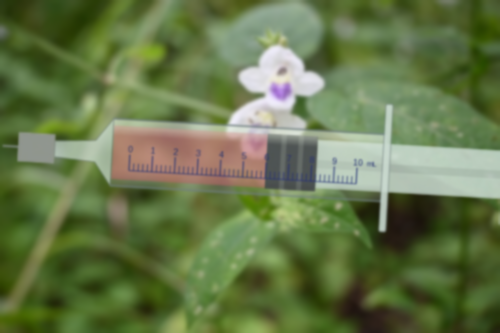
6 mL
